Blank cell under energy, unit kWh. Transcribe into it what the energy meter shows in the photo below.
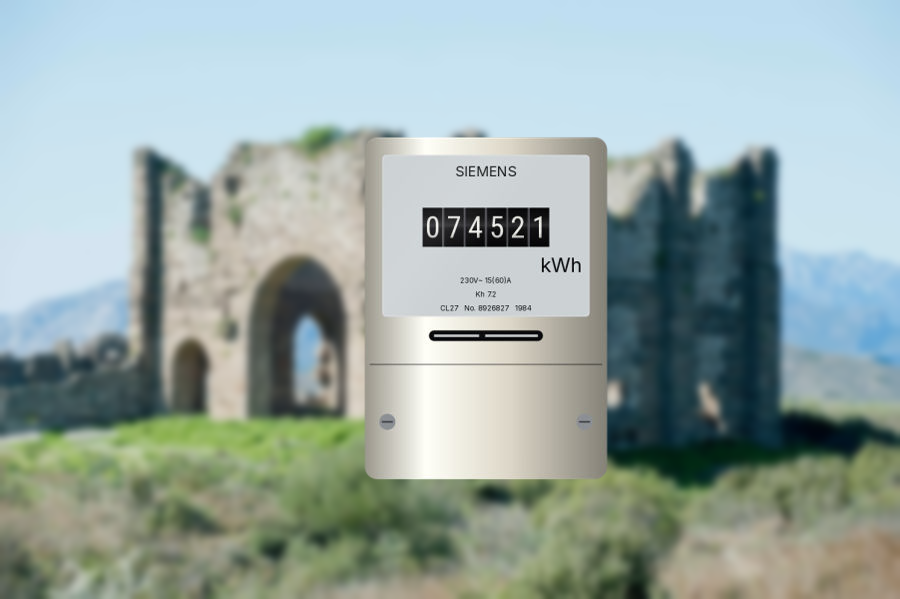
74521 kWh
